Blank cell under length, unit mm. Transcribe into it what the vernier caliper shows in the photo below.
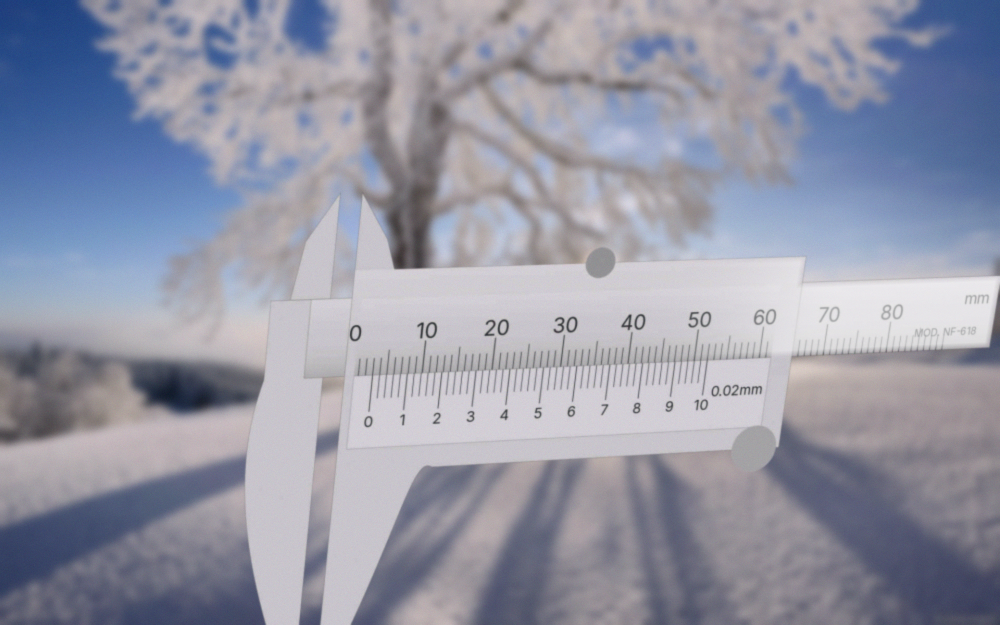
3.0 mm
